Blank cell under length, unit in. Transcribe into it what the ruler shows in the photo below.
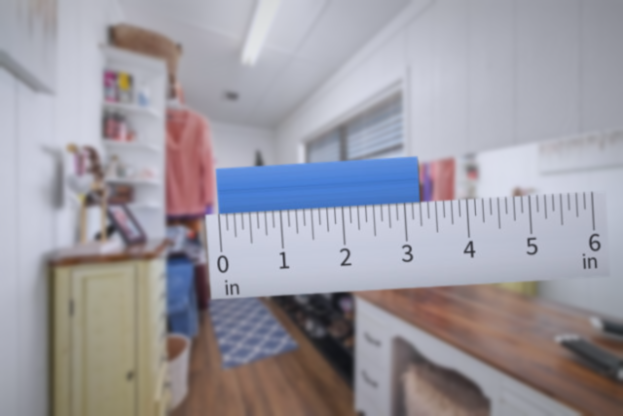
3.25 in
